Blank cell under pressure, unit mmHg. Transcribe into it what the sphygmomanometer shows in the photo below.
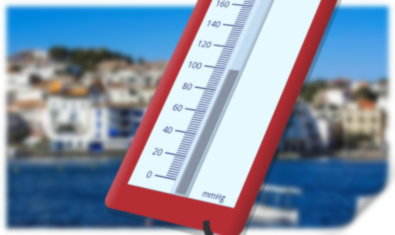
100 mmHg
